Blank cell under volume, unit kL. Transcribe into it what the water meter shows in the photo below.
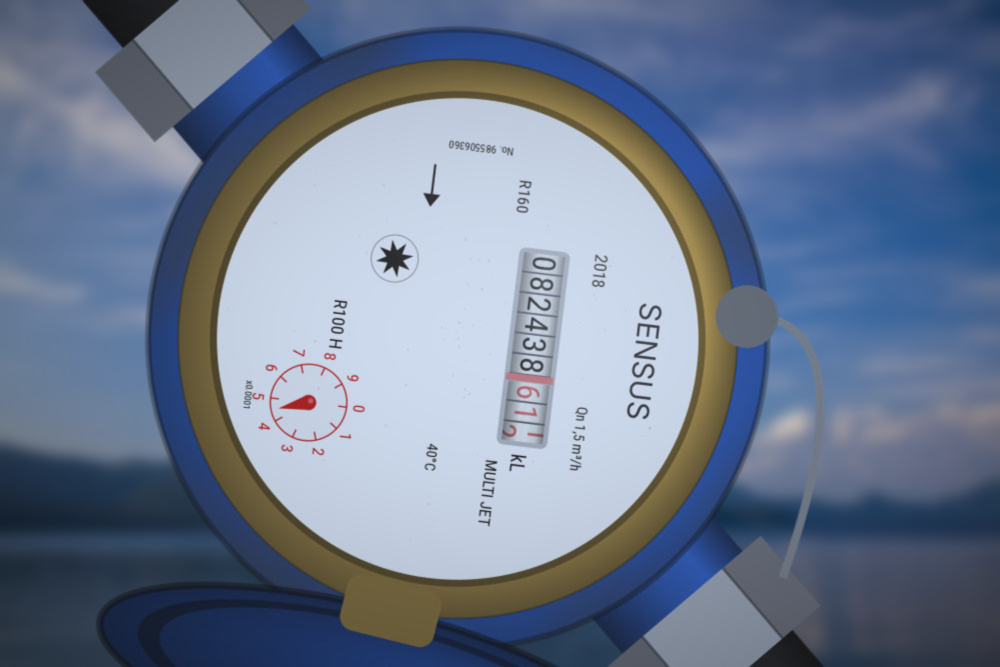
82438.6114 kL
